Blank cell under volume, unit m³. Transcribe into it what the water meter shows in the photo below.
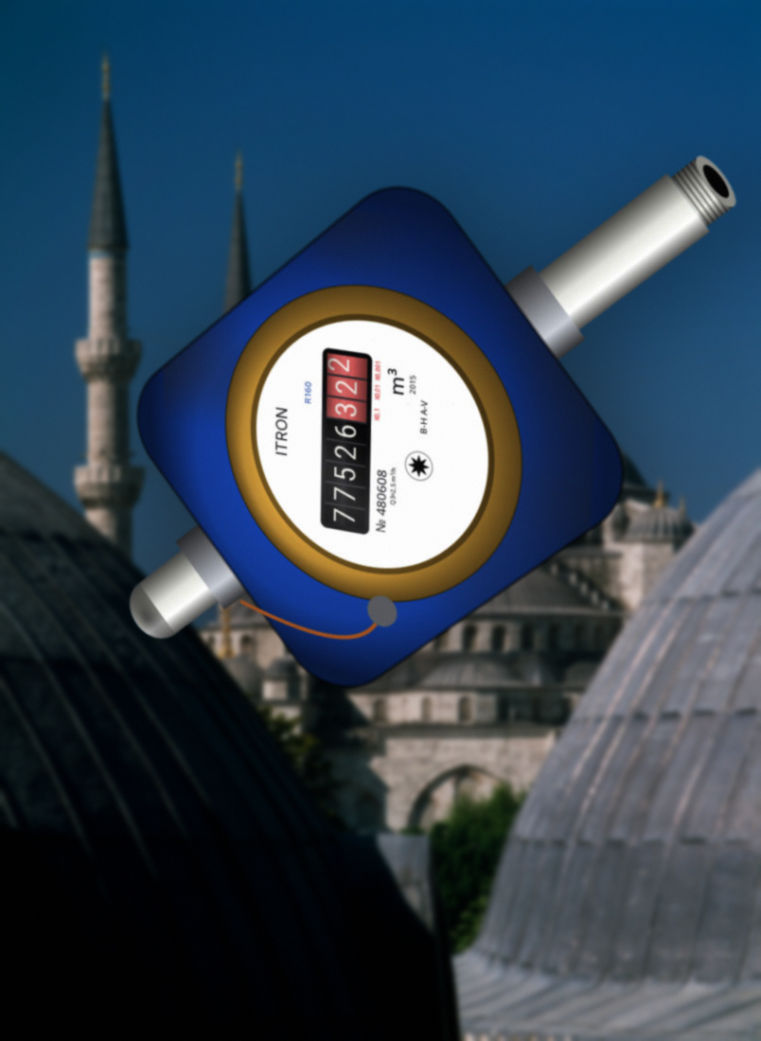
77526.322 m³
